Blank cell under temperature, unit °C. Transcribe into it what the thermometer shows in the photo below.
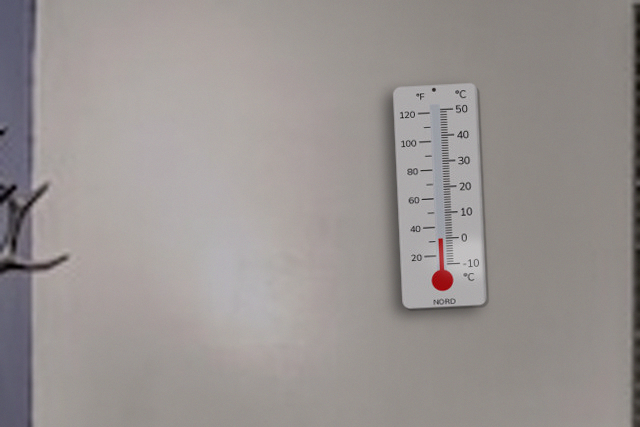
0 °C
